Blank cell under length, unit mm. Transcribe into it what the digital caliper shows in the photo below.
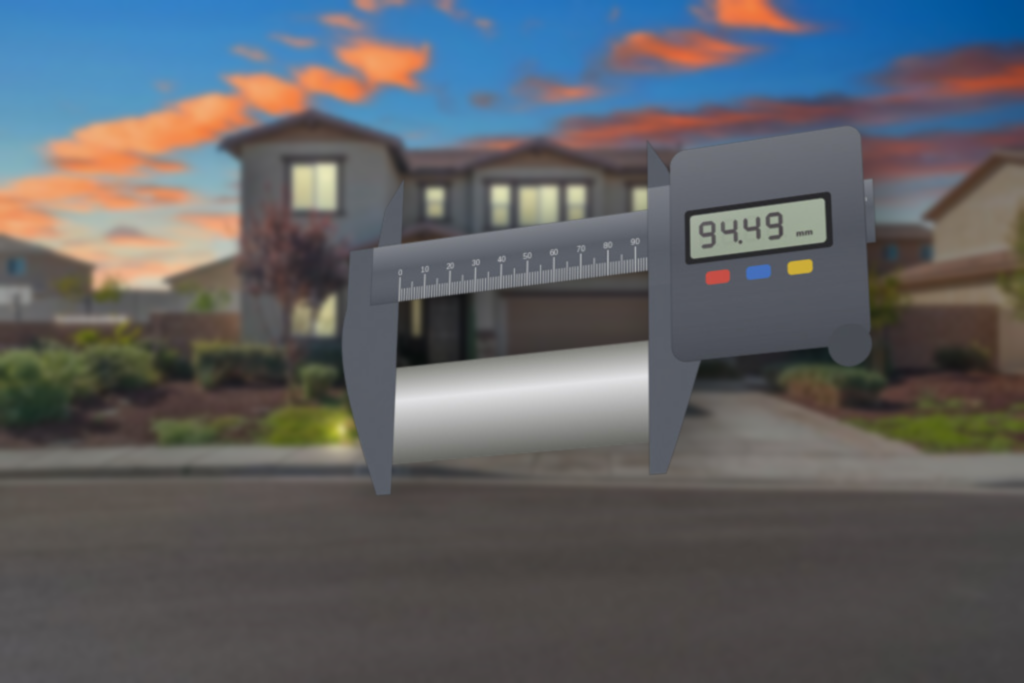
94.49 mm
